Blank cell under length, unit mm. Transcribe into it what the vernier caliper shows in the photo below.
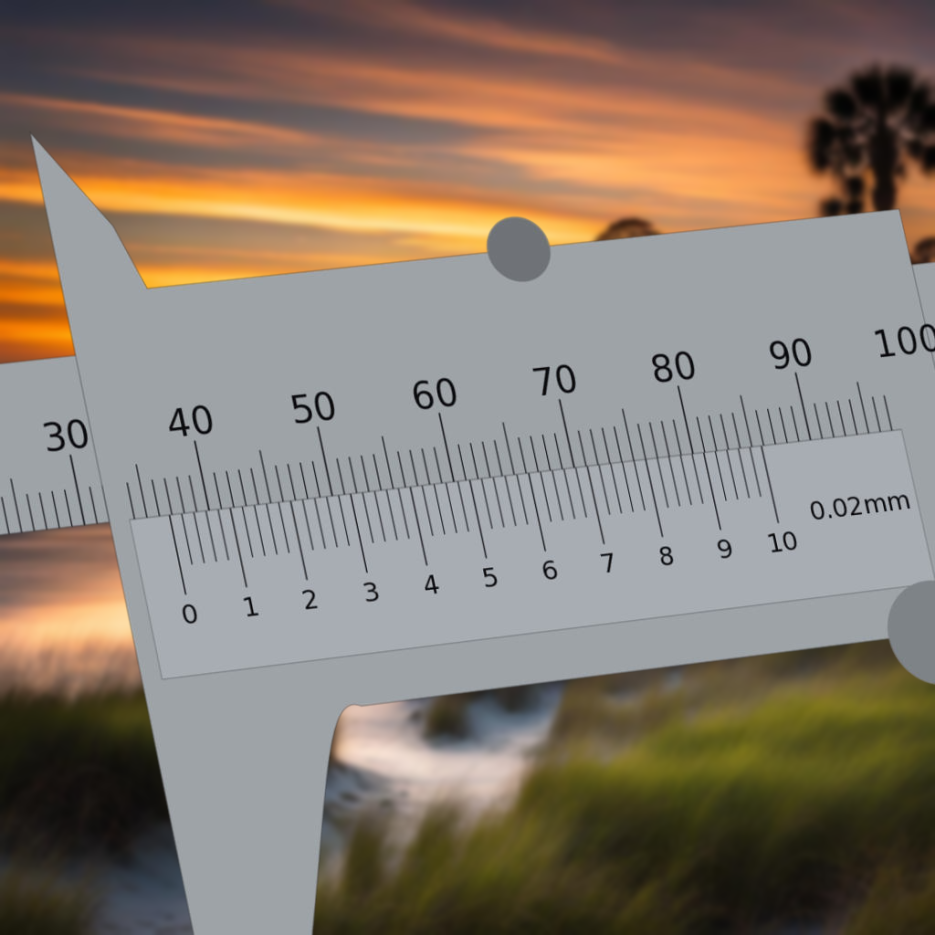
36.8 mm
